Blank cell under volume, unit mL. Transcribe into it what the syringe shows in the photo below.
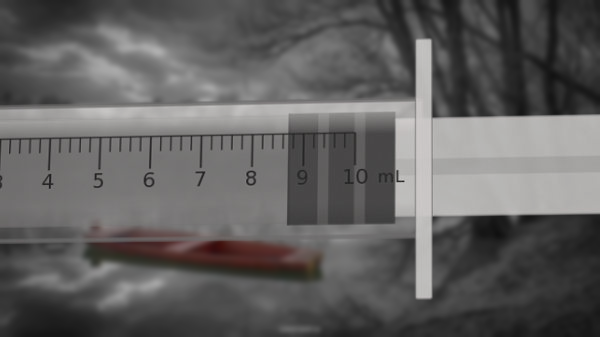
8.7 mL
